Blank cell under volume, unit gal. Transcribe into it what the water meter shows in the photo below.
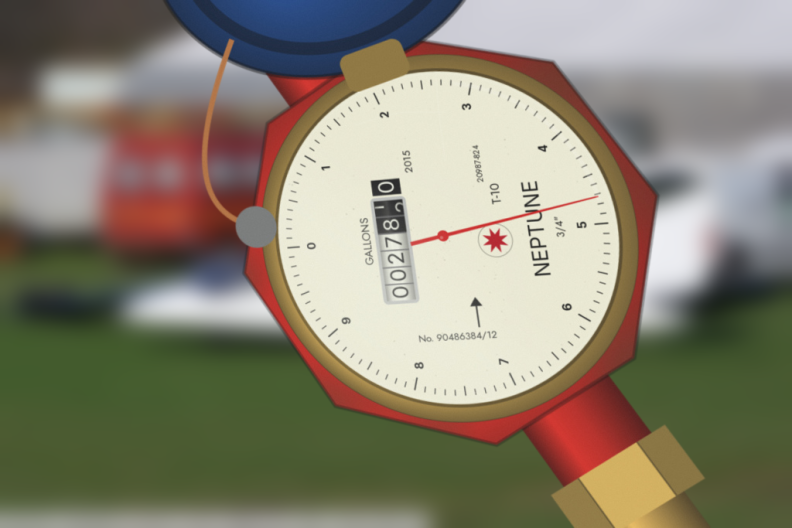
27814.7 gal
